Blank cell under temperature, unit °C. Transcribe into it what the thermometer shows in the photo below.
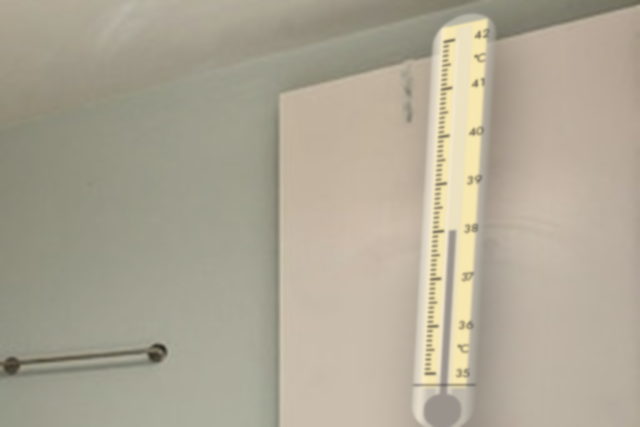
38 °C
